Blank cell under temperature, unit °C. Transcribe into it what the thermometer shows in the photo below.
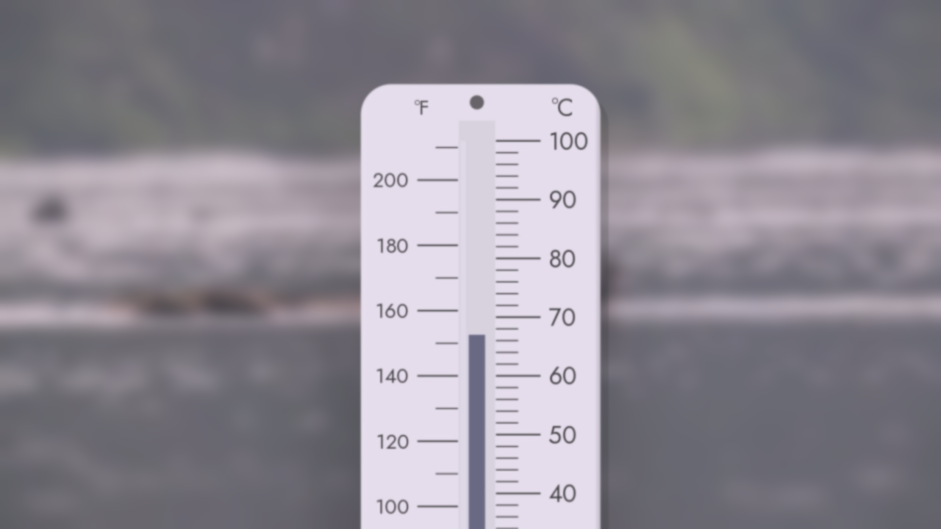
67 °C
